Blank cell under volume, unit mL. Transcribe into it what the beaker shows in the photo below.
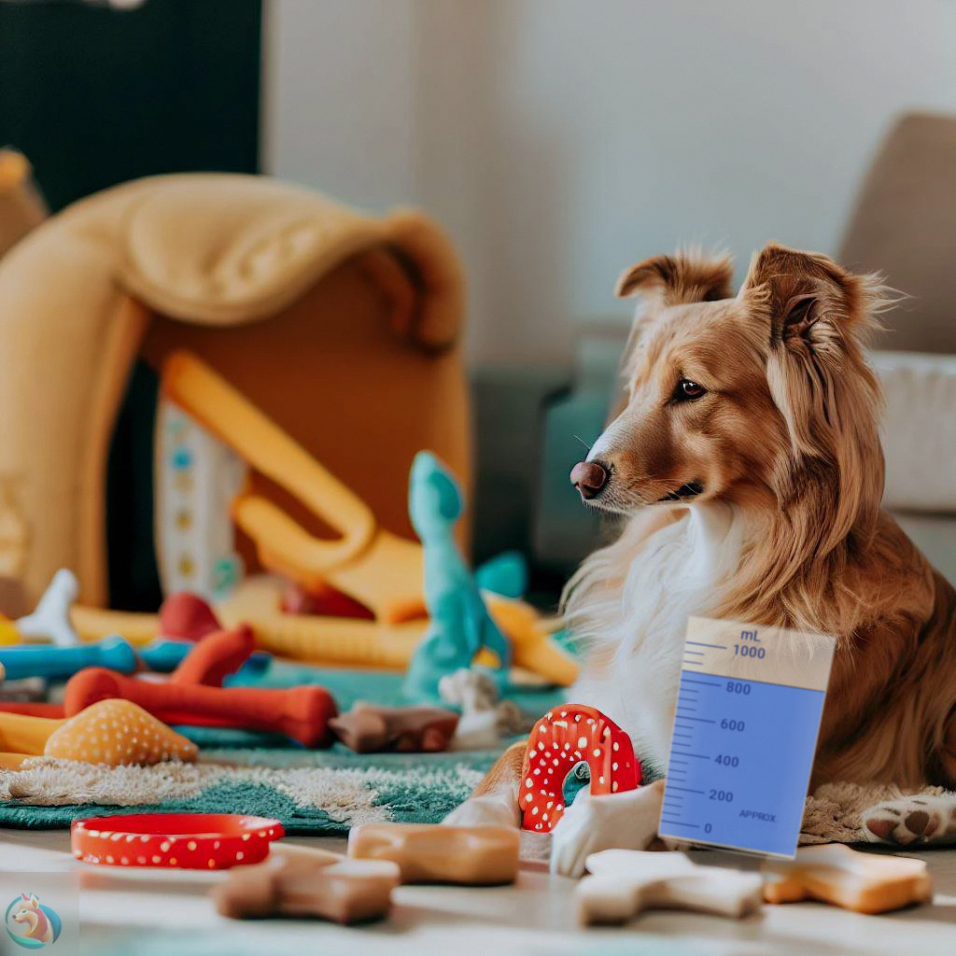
850 mL
